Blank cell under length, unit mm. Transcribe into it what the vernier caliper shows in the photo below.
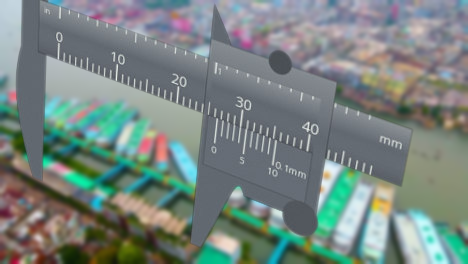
26.4 mm
